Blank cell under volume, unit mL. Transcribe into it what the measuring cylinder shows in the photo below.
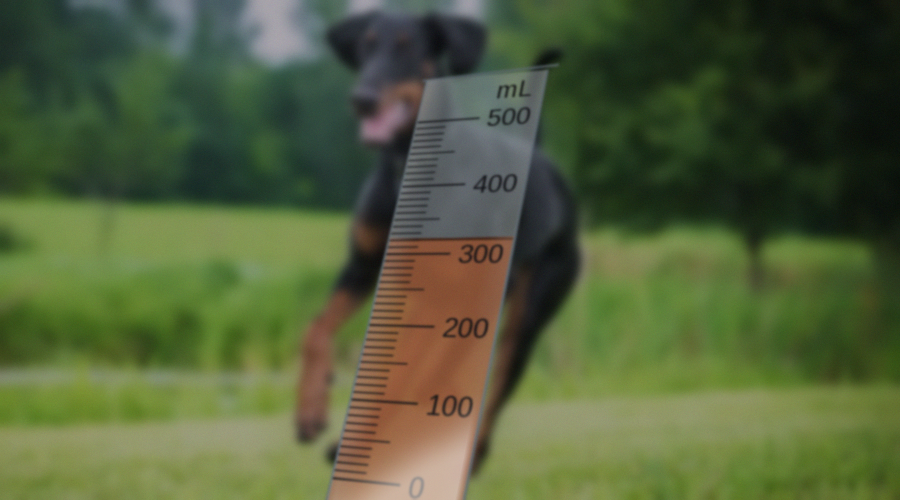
320 mL
